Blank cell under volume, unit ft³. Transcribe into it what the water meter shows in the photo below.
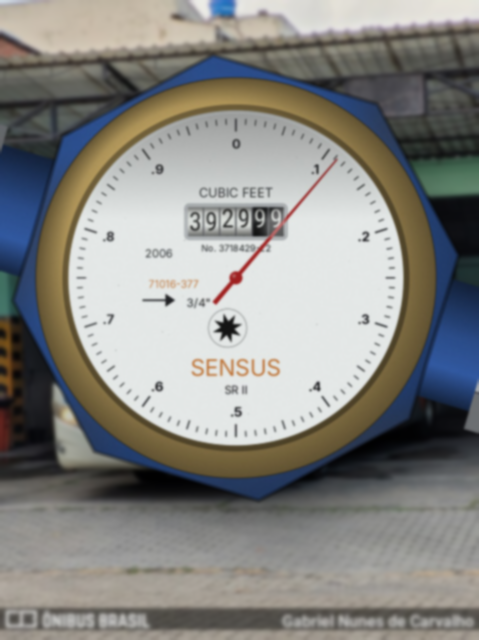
392999.11 ft³
